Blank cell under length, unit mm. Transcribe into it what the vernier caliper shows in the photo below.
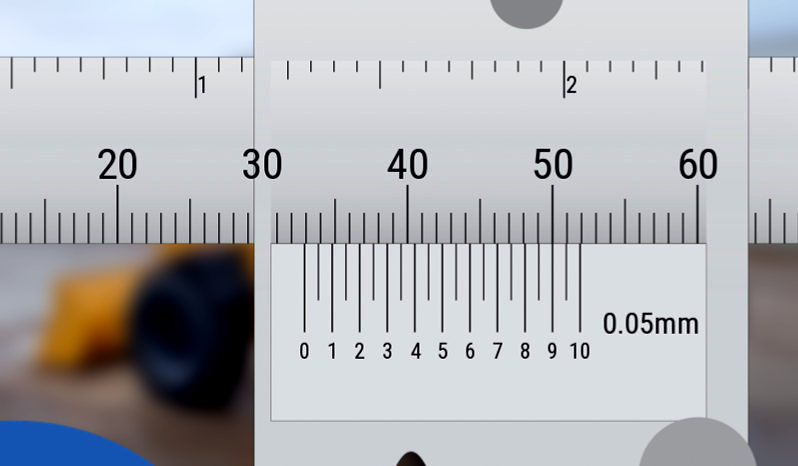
32.9 mm
